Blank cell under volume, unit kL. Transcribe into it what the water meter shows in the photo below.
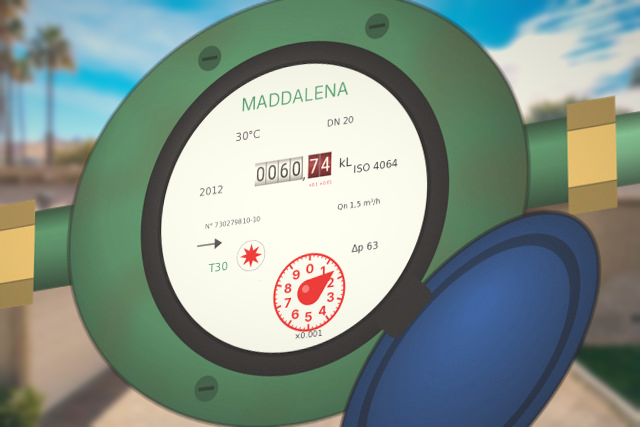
60.741 kL
